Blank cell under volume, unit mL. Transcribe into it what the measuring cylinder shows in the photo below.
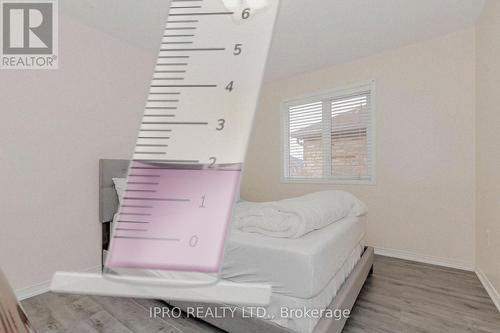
1.8 mL
